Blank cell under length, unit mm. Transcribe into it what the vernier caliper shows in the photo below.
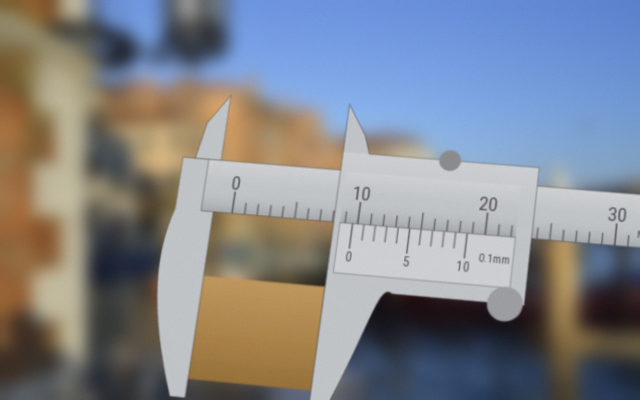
9.6 mm
